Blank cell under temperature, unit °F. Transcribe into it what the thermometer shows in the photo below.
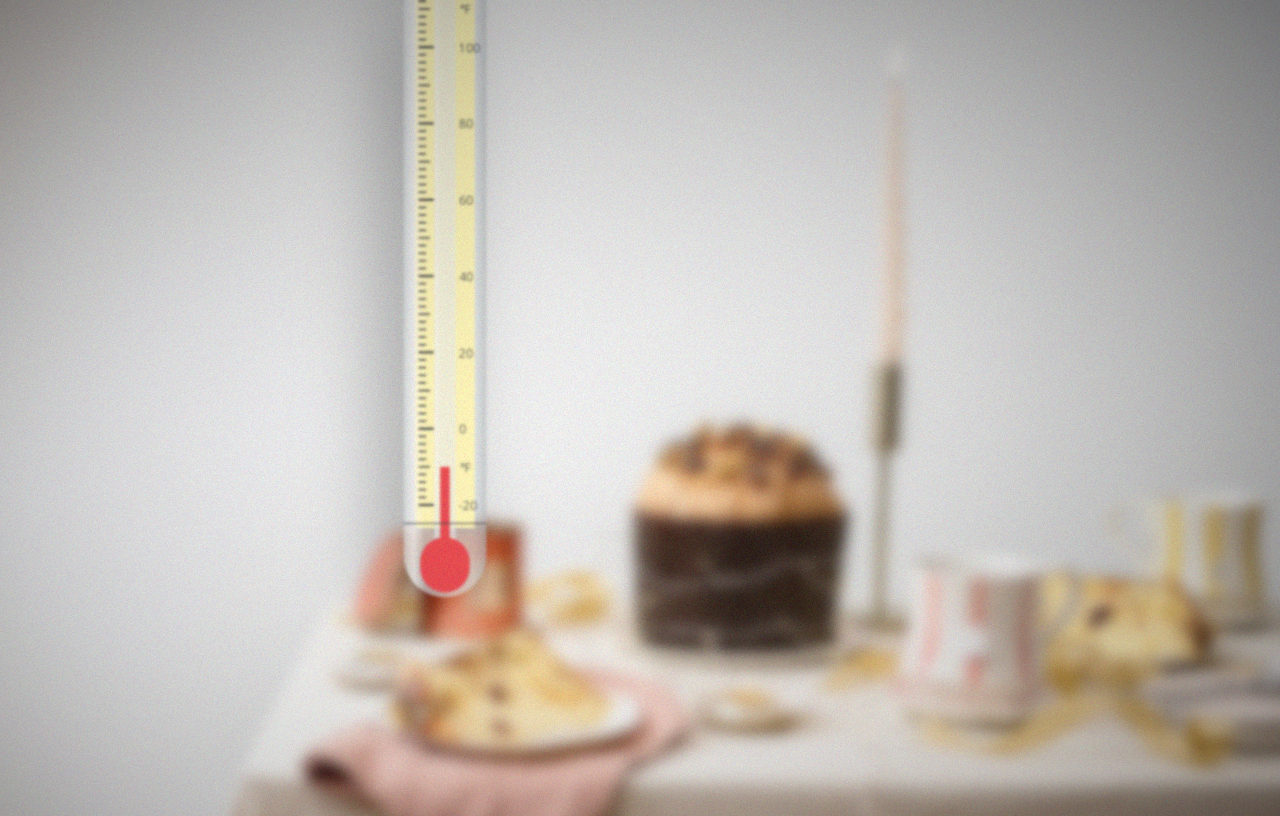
-10 °F
